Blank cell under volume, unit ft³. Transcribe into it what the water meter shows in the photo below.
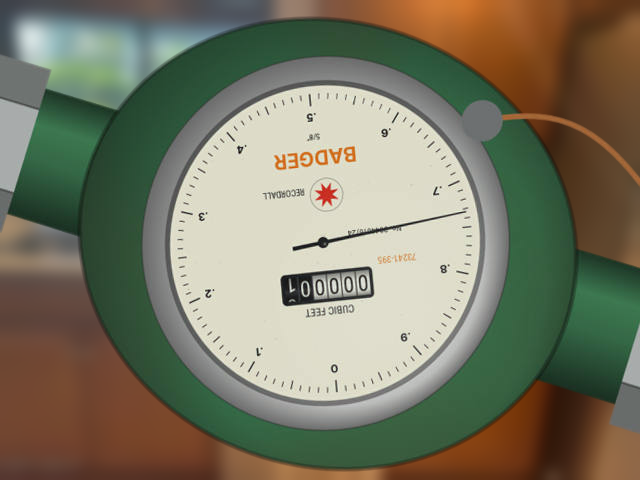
0.73 ft³
